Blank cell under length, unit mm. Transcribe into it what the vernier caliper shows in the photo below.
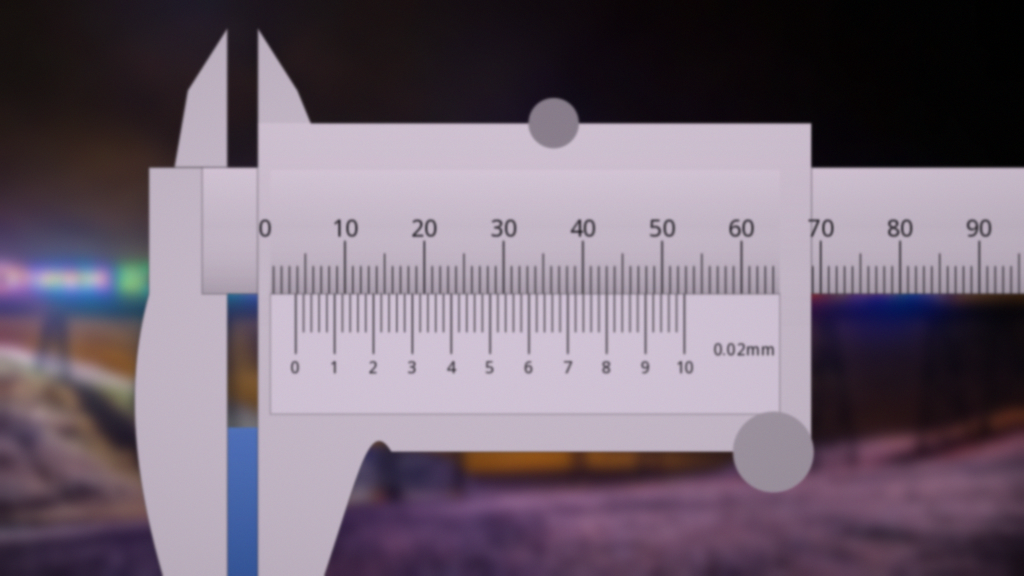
3.8 mm
